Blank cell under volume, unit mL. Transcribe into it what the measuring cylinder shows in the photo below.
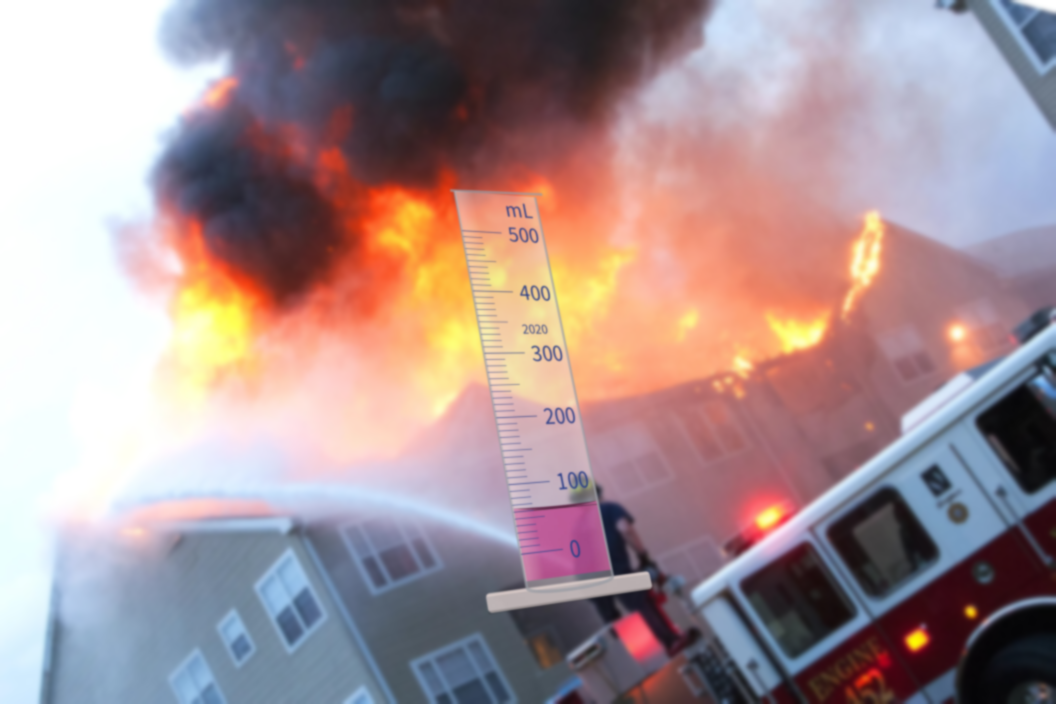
60 mL
